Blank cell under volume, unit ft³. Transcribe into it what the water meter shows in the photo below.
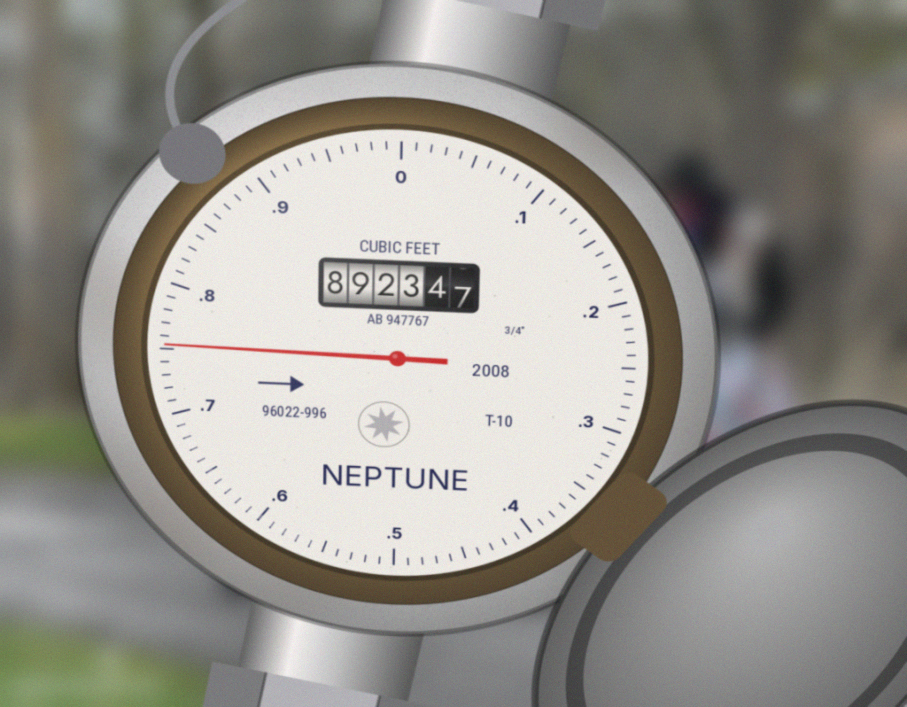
892346.75 ft³
